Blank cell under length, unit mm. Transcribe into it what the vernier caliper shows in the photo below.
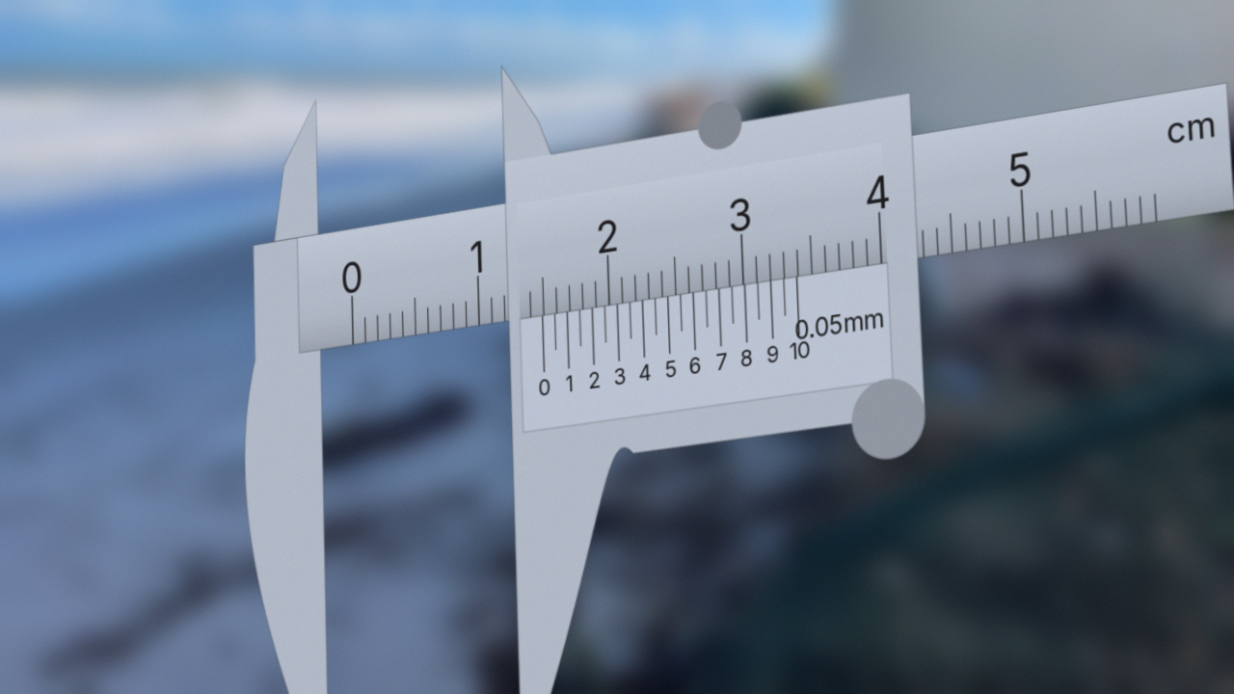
14.9 mm
